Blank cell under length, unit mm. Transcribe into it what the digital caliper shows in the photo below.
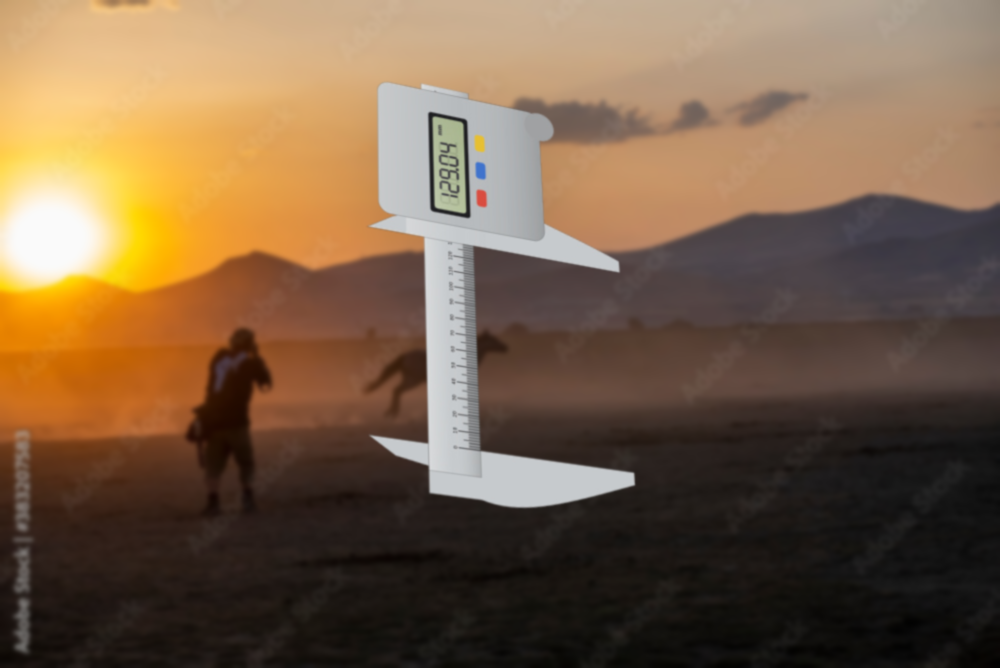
129.04 mm
